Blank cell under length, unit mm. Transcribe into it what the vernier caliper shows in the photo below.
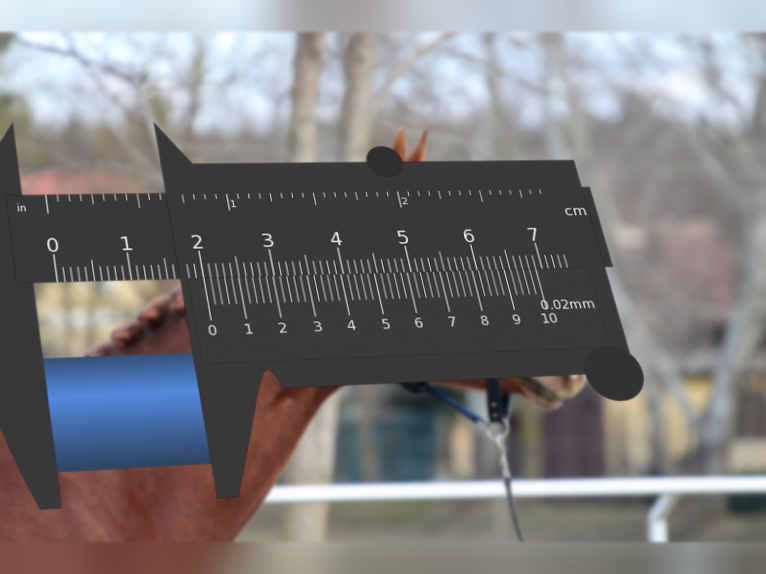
20.0 mm
